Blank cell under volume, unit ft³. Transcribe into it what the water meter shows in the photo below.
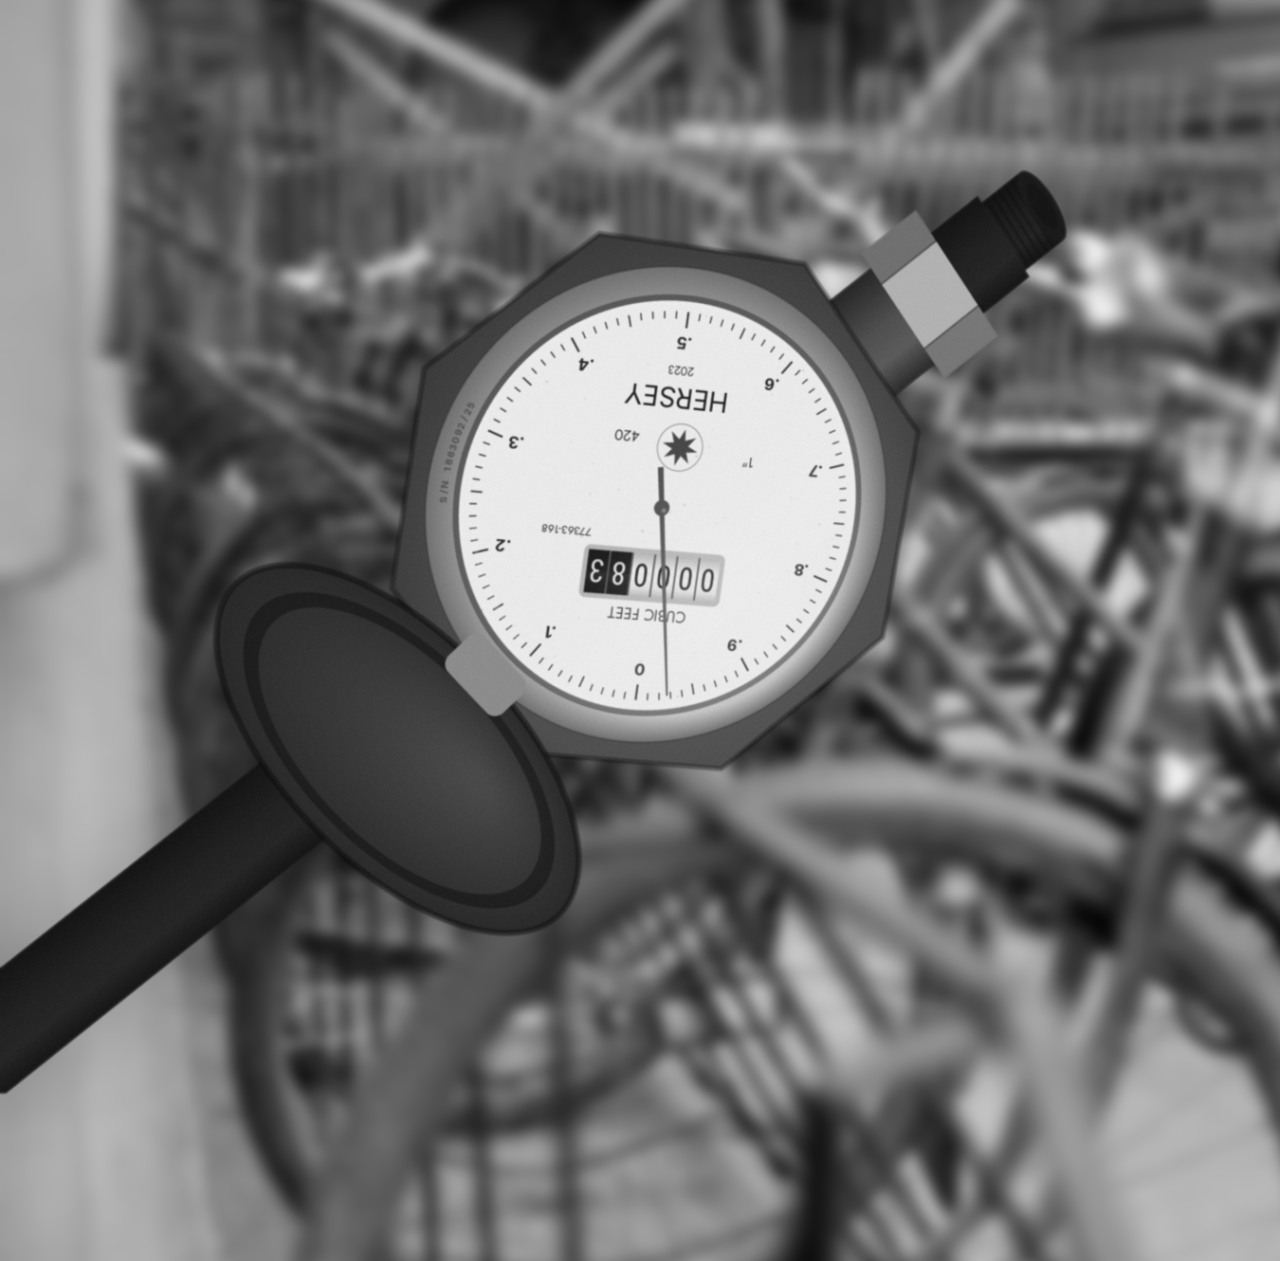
82.97 ft³
